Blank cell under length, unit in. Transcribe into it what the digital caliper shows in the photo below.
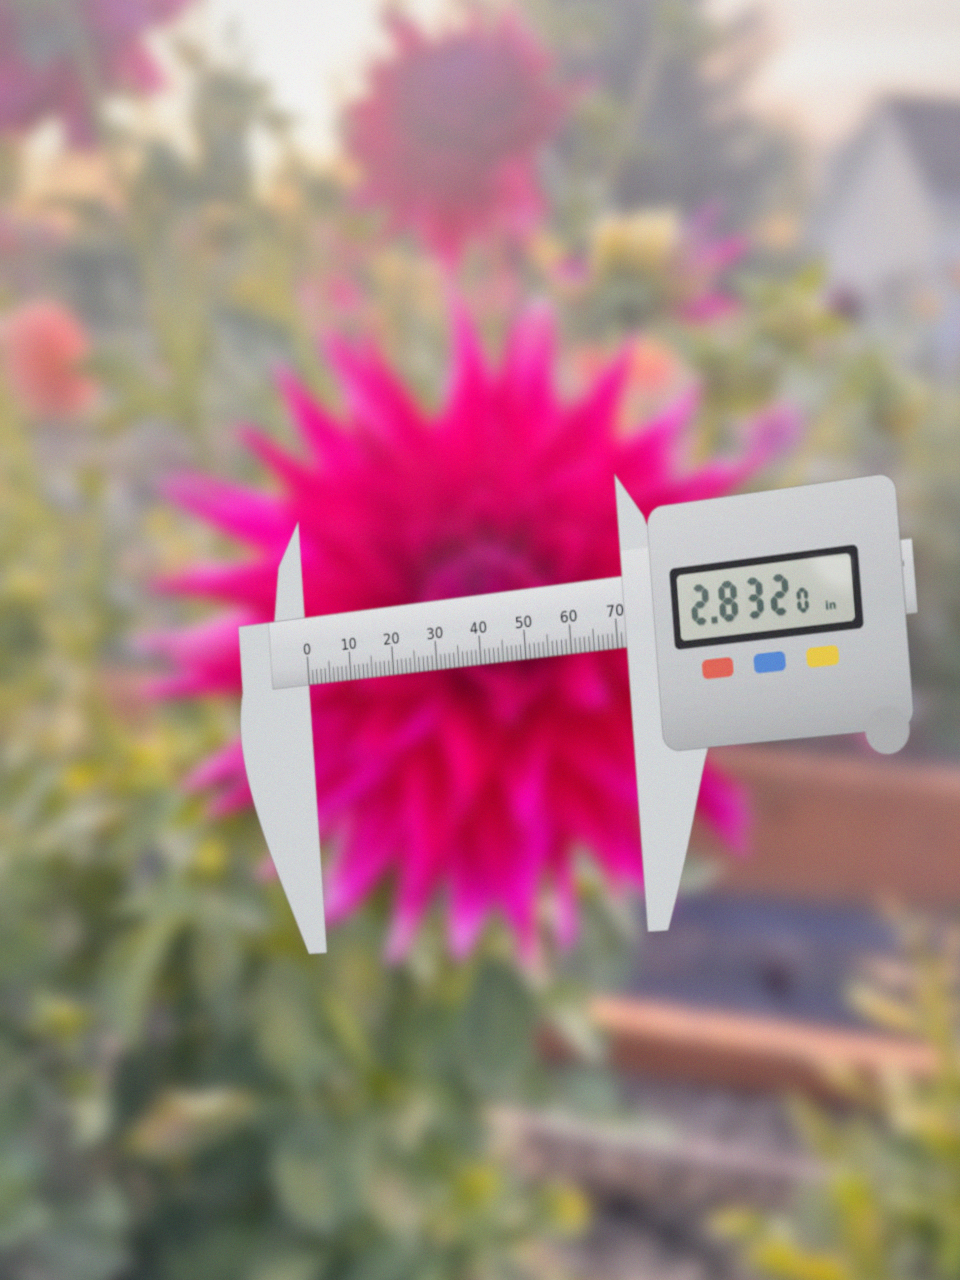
2.8320 in
